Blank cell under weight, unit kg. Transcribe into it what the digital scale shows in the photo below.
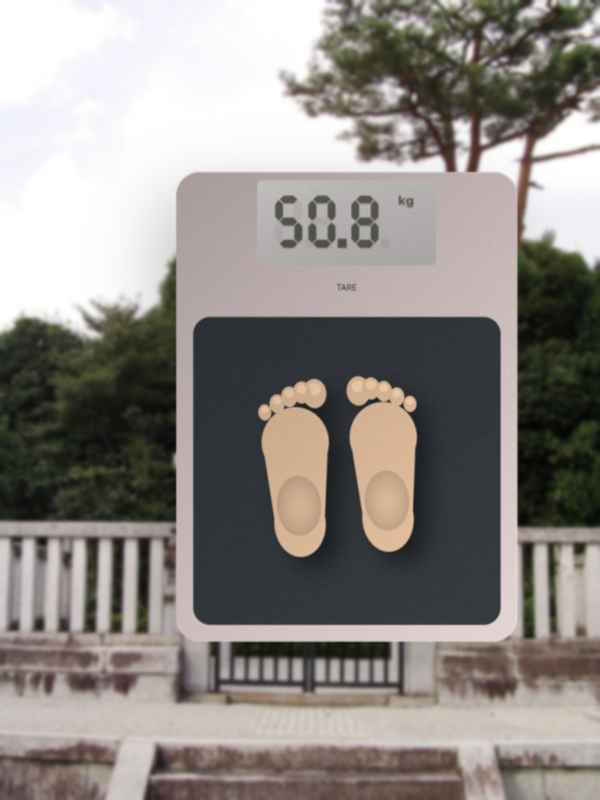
50.8 kg
